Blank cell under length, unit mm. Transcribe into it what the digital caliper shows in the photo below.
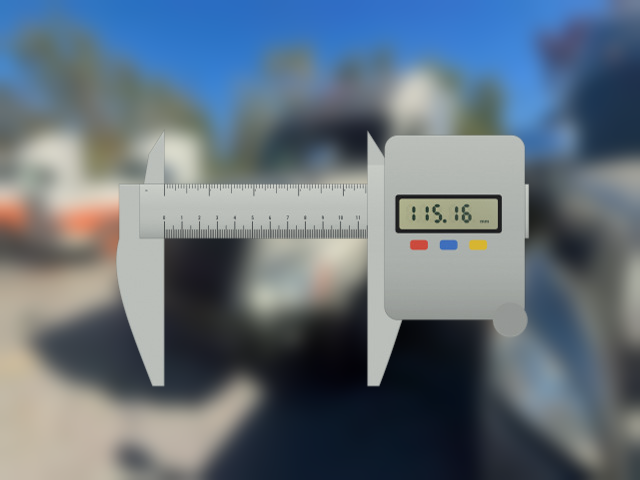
115.16 mm
